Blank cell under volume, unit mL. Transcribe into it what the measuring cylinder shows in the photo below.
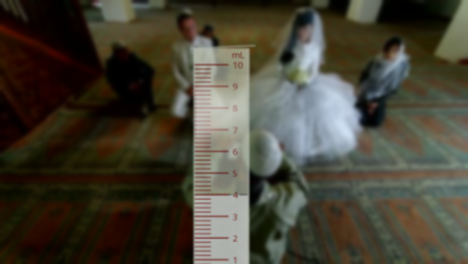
4 mL
